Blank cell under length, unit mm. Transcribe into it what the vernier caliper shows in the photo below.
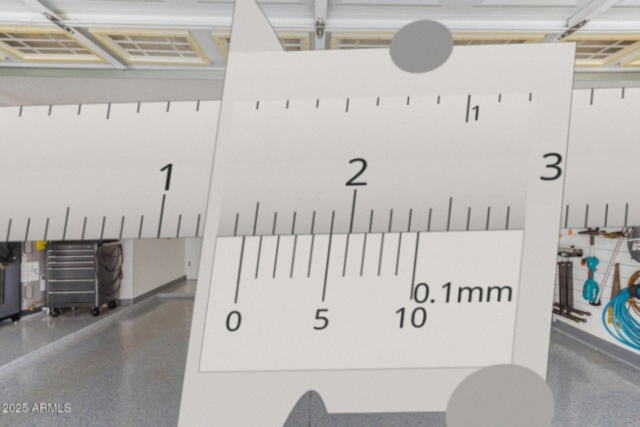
14.5 mm
